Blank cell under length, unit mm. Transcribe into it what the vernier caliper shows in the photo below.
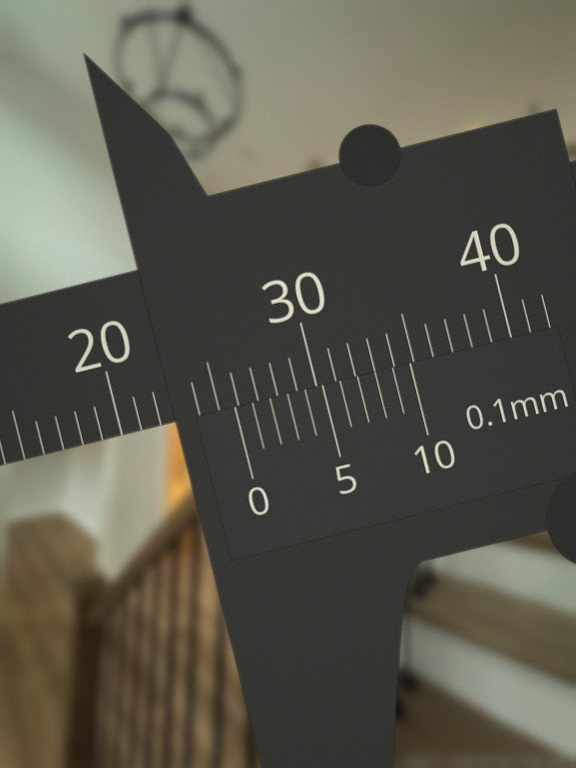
25.8 mm
